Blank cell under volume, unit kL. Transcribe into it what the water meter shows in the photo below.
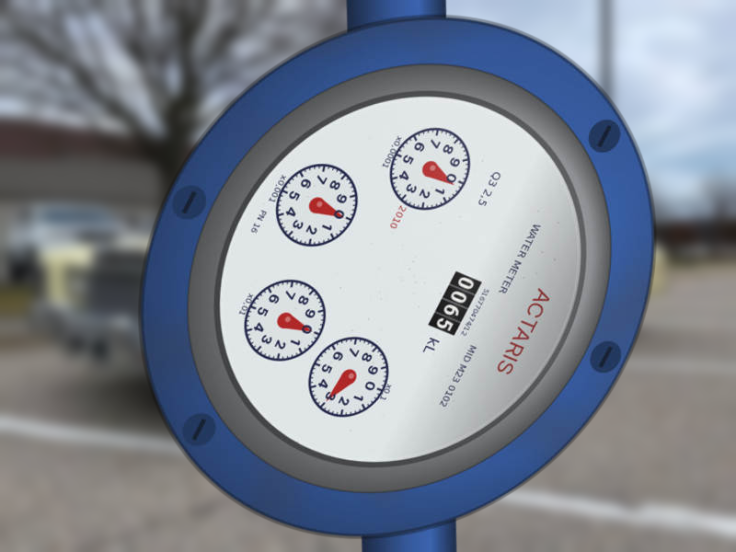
65.3000 kL
